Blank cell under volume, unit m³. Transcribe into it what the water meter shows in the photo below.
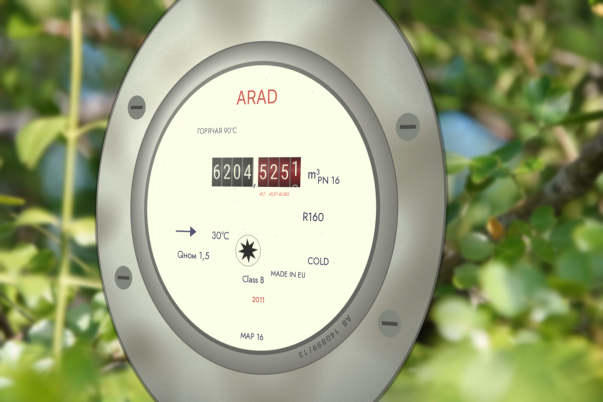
6204.5251 m³
